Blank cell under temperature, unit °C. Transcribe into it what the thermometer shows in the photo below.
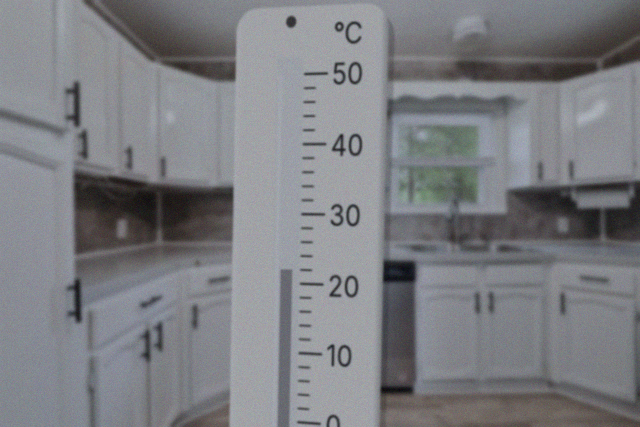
22 °C
